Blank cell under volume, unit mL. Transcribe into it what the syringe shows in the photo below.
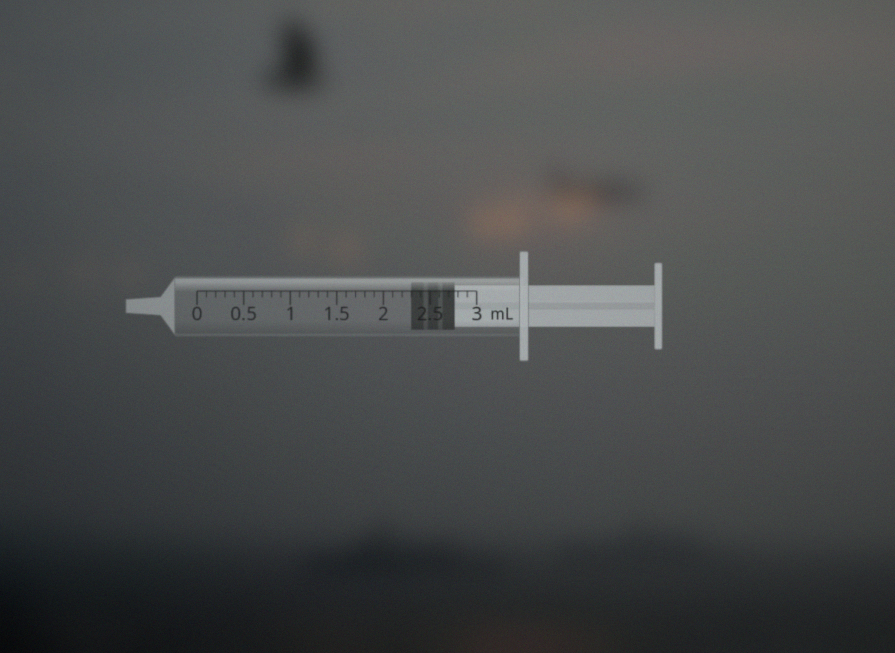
2.3 mL
